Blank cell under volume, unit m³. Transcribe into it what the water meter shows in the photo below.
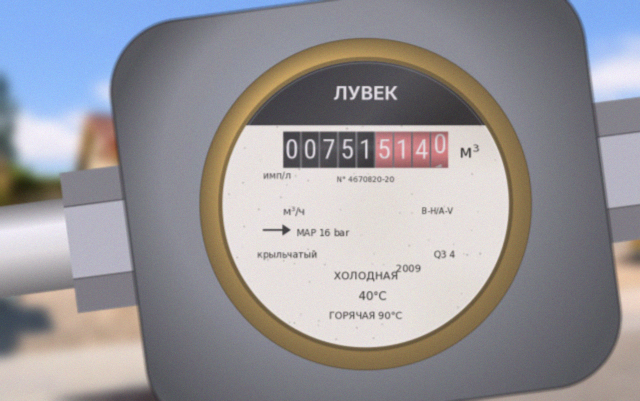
751.5140 m³
